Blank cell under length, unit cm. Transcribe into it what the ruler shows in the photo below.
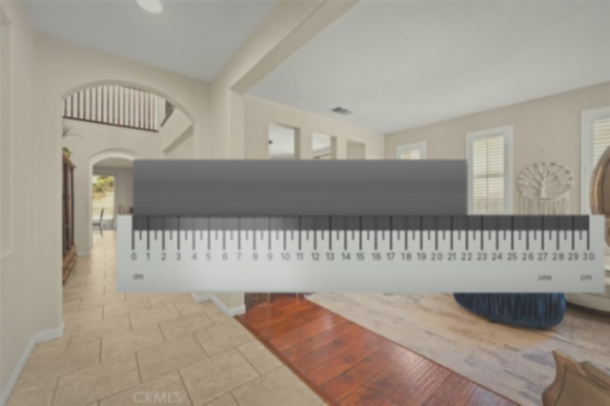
22 cm
